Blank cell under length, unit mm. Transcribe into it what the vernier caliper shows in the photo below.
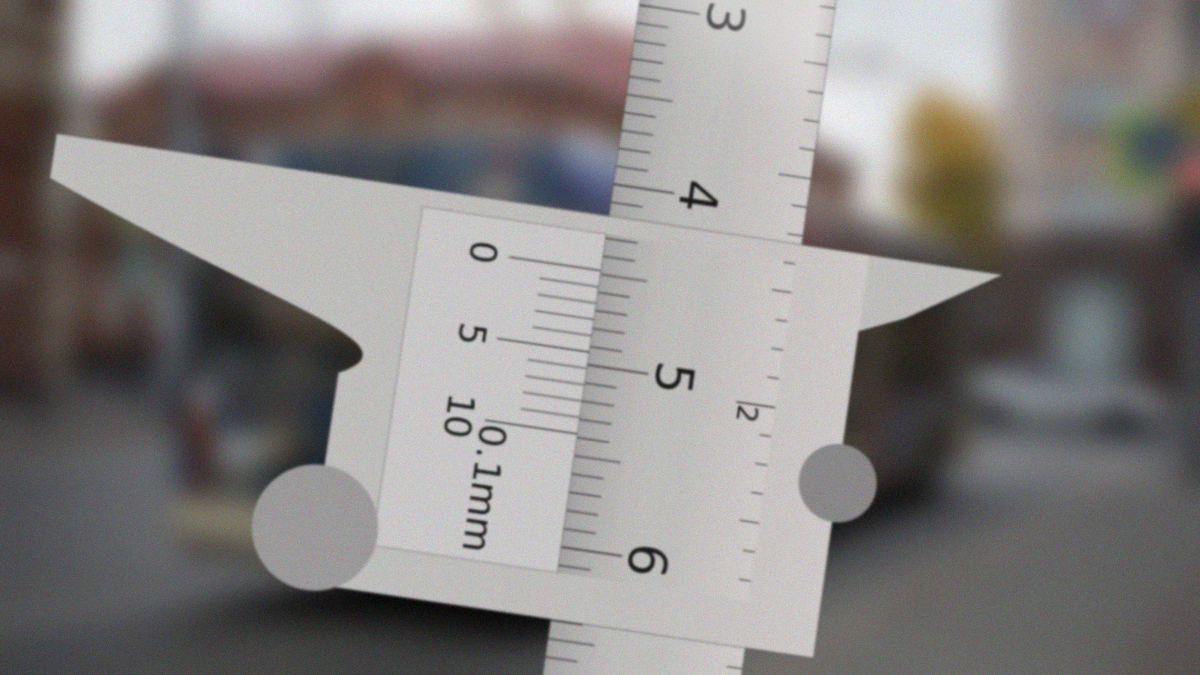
44.8 mm
